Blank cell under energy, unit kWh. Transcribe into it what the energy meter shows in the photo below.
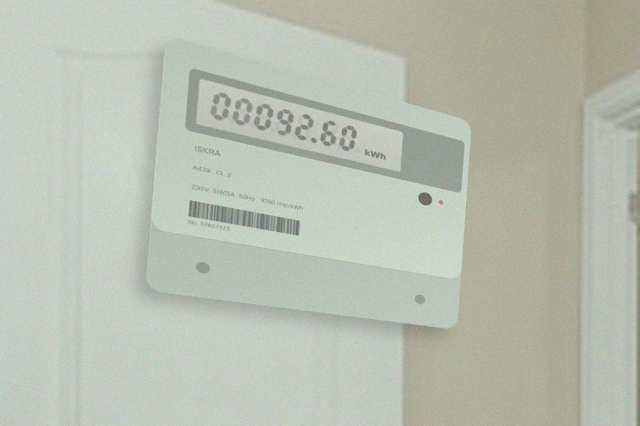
92.60 kWh
